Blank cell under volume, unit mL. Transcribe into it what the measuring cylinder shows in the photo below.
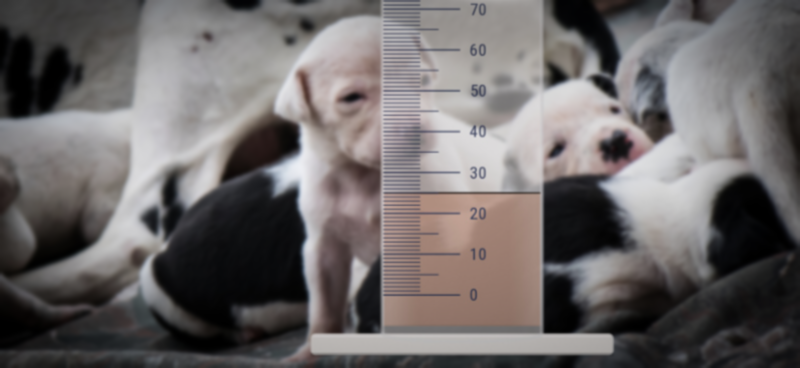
25 mL
